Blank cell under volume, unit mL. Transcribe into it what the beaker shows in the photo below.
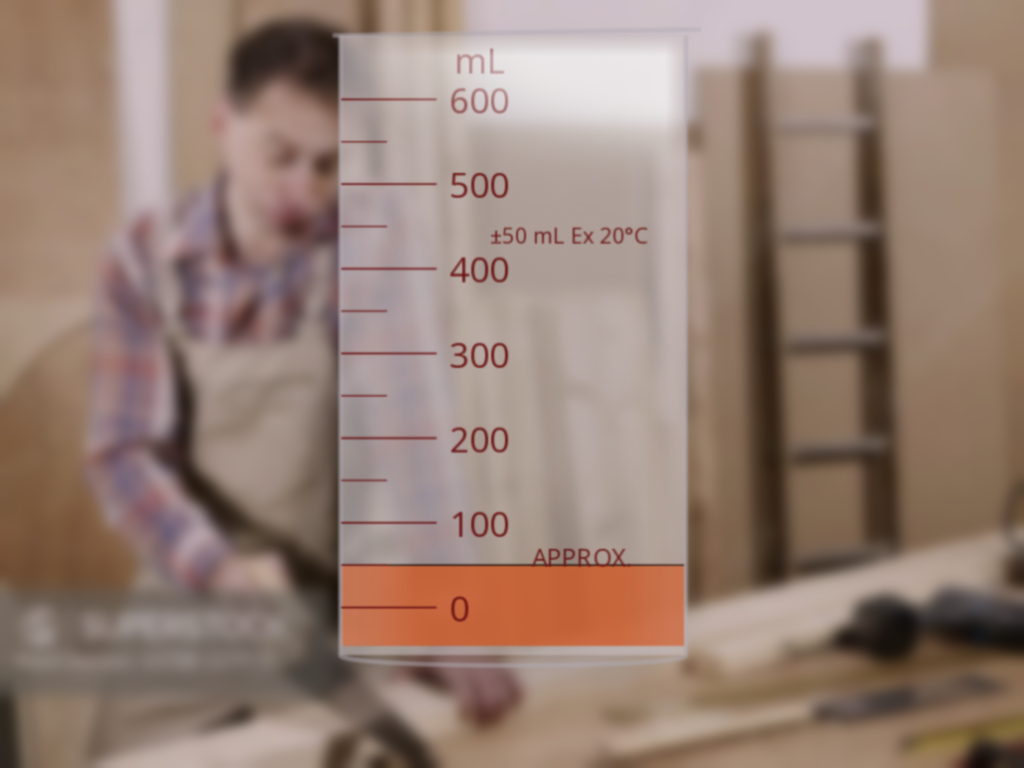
50 mL
